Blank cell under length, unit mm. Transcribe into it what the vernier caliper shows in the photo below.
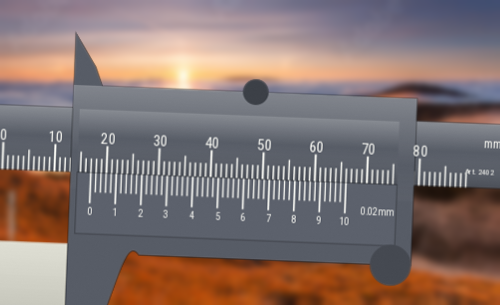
17.0 mm
